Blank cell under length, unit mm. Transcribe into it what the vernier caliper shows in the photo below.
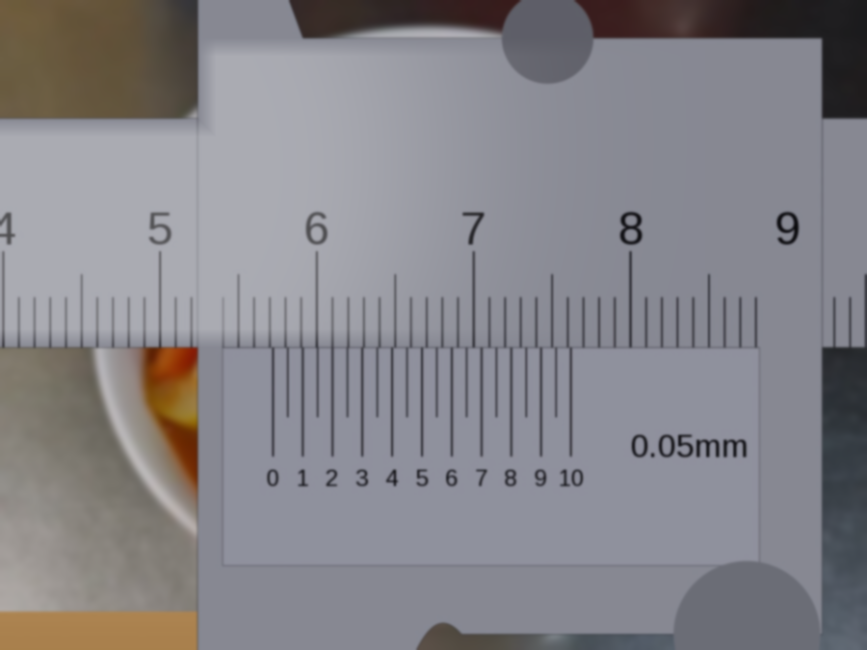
57.2 mm
